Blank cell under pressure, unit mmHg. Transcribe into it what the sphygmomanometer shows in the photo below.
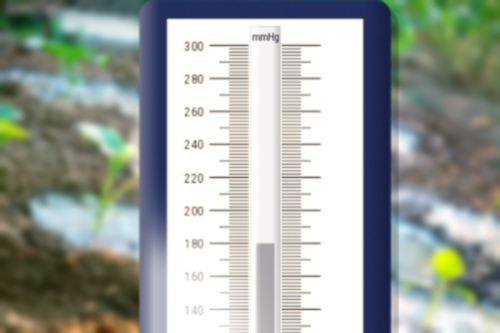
180 mmHg
